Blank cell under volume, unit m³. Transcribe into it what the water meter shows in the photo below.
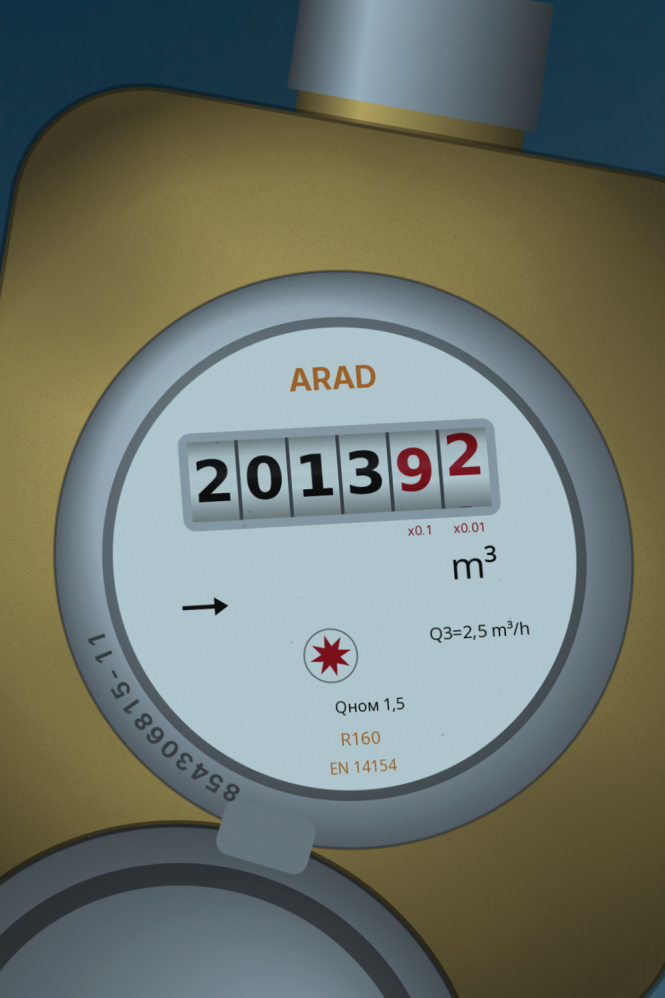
2013.92 m³
